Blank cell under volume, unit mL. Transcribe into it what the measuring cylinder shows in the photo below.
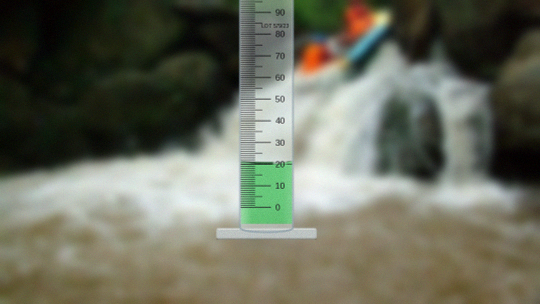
20 mL
